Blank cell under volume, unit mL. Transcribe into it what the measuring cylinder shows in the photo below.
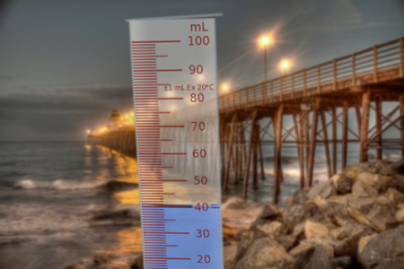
40 mL
